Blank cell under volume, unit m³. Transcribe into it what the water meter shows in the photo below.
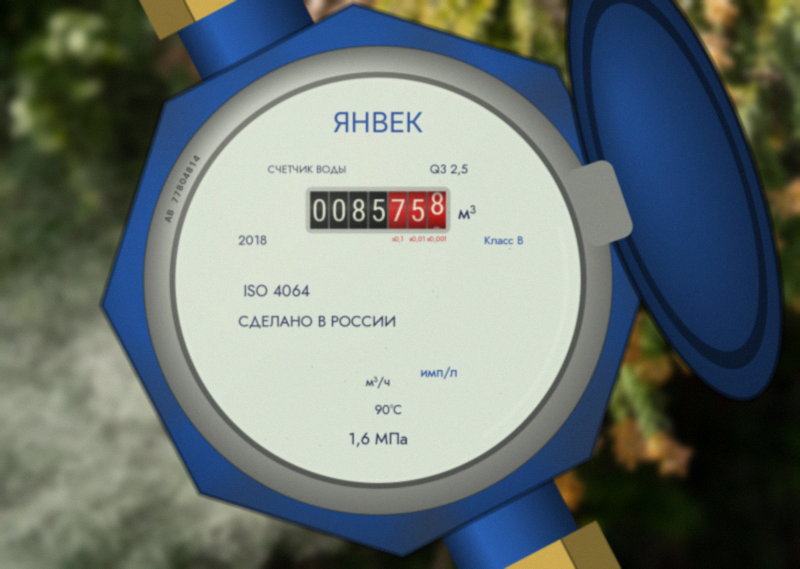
85.758 m³
